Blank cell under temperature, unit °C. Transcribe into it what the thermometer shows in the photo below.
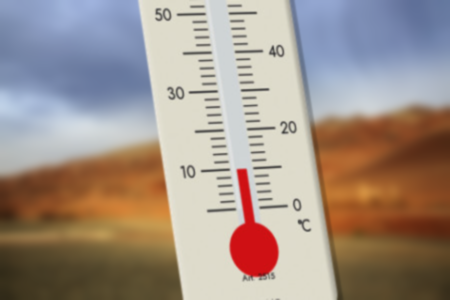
10 °C
